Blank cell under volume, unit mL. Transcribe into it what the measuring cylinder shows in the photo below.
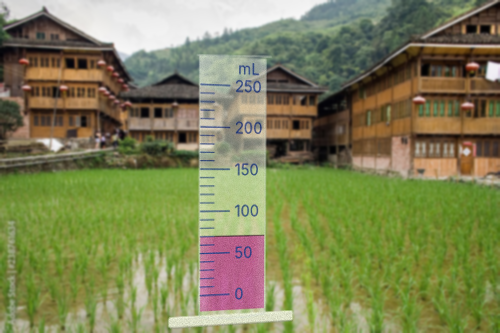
70 mL
